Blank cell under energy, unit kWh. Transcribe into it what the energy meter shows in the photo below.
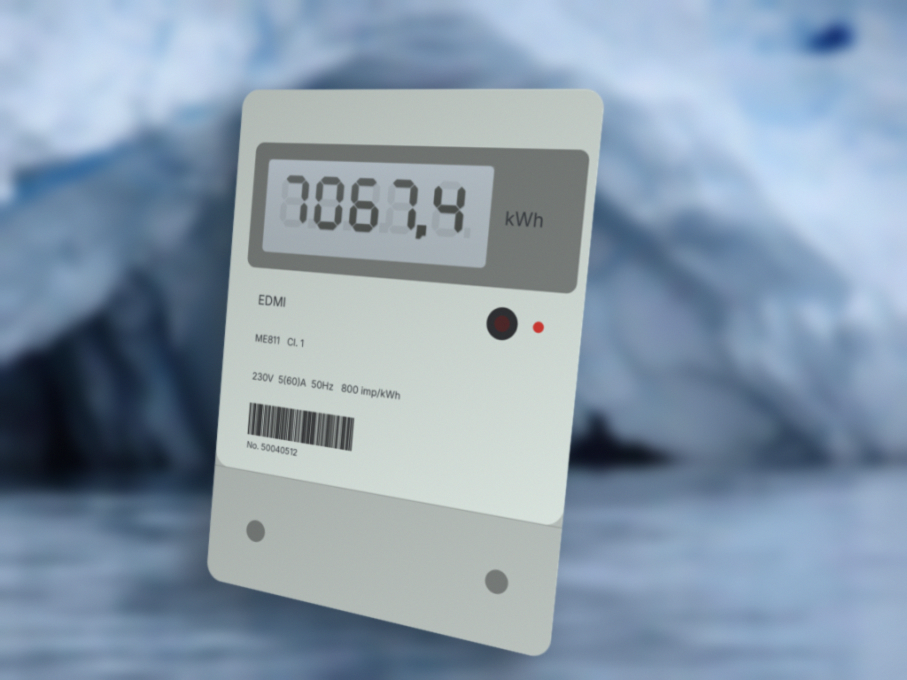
7067.4 kWh
